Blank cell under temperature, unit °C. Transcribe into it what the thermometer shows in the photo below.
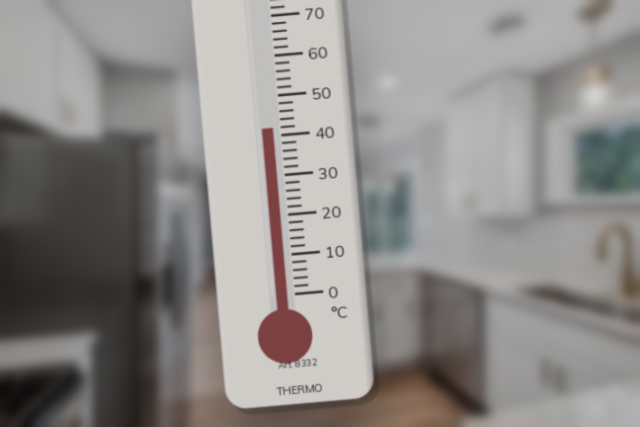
42 °C
